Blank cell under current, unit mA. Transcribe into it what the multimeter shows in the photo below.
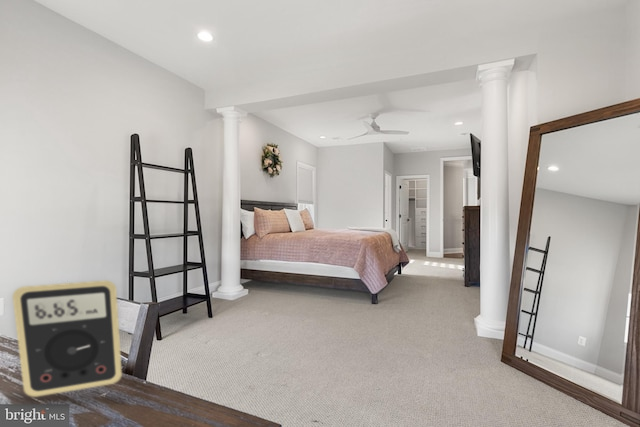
6.65 mA
